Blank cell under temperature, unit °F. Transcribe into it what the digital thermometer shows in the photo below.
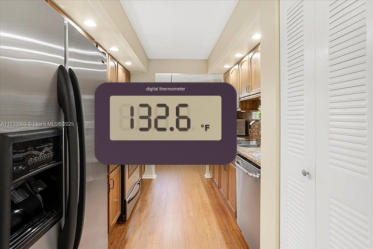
132.6 °F
